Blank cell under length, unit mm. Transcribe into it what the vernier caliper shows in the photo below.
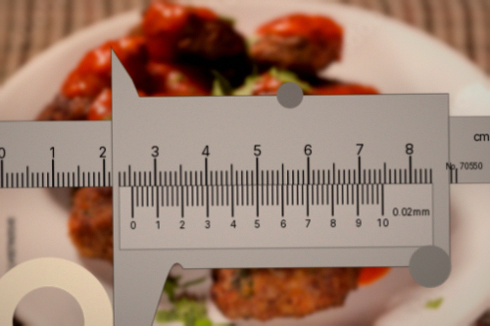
25.5 mm
